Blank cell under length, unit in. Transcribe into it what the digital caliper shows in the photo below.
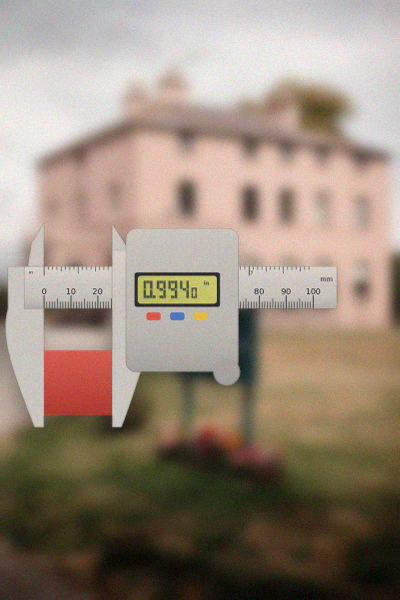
0.9940 in
